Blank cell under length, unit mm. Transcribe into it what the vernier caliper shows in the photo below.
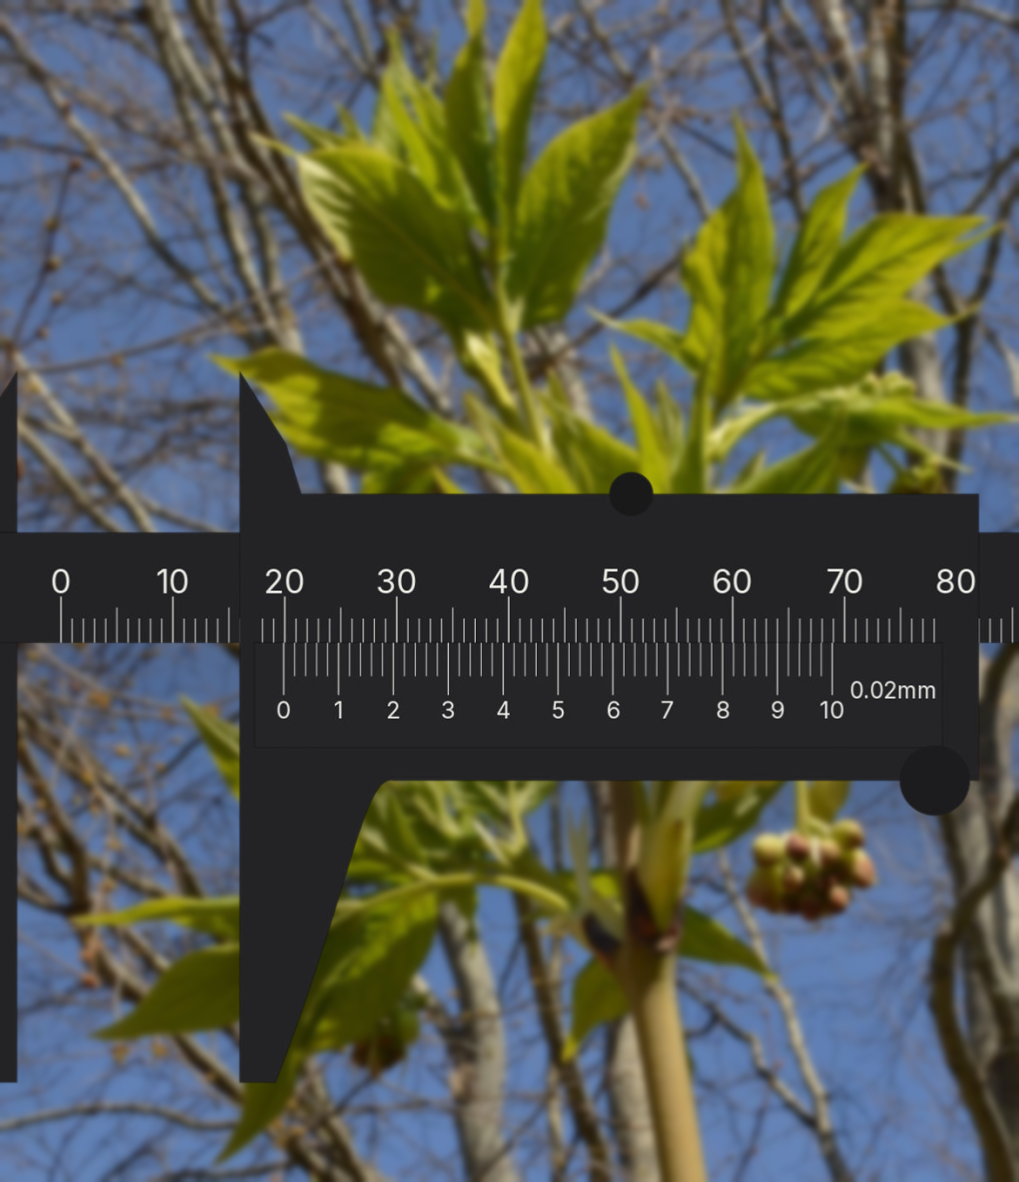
19.9 mm
